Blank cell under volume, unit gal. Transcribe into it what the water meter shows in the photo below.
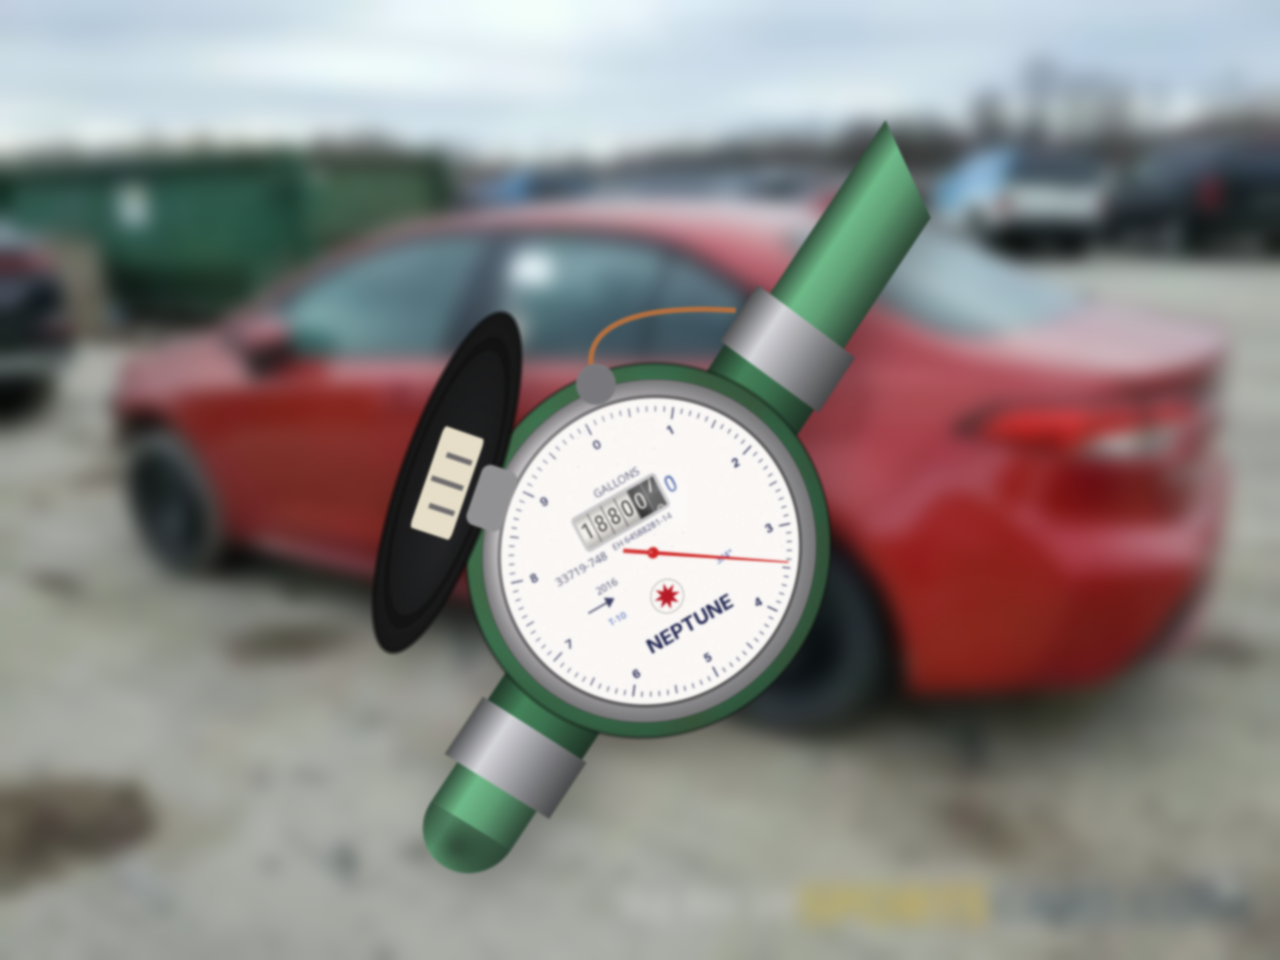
1880073.4 gal
